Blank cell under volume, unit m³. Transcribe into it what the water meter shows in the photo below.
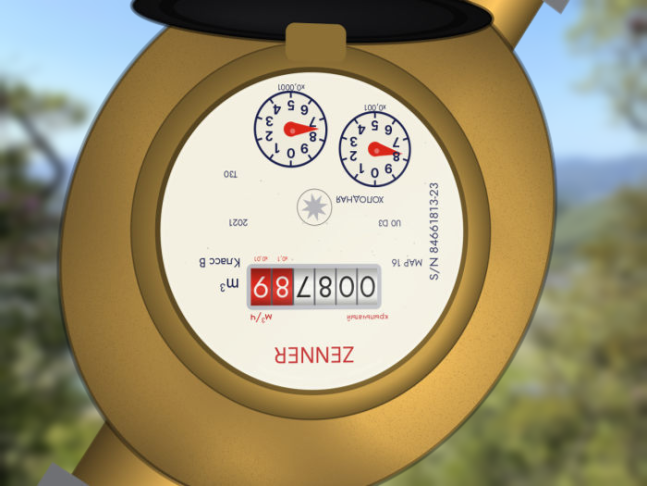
87.8977 m³
